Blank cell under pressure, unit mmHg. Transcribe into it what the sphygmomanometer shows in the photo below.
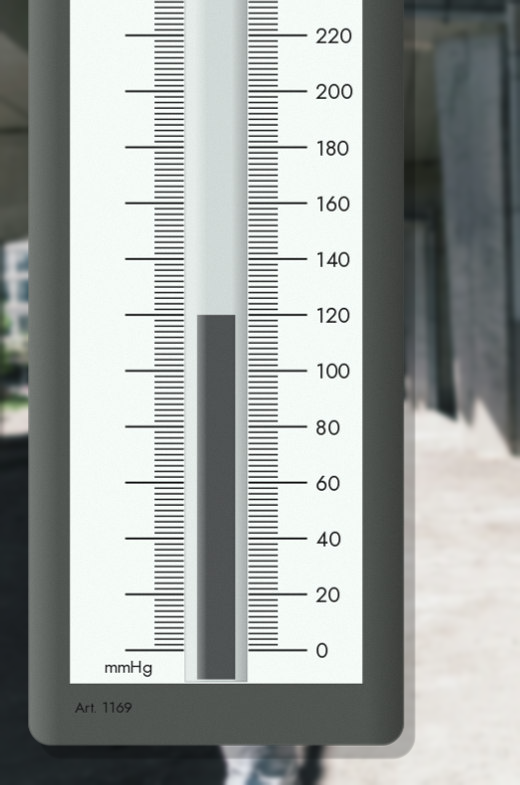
120 mmHg
